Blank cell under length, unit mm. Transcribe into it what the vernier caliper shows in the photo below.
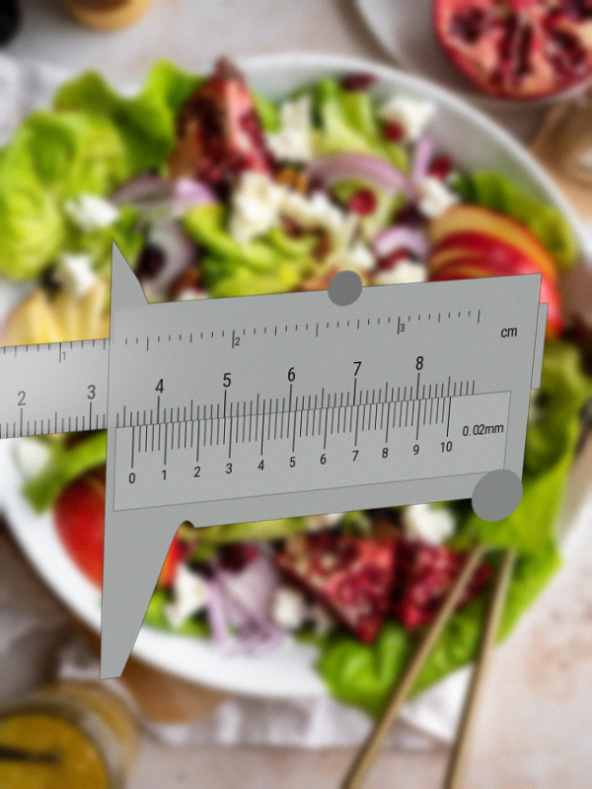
36.4 mm
